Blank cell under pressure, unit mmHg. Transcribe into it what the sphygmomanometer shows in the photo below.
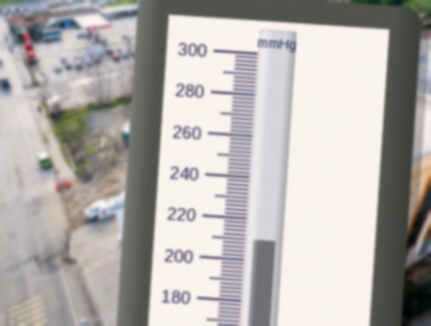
210 mmHg
